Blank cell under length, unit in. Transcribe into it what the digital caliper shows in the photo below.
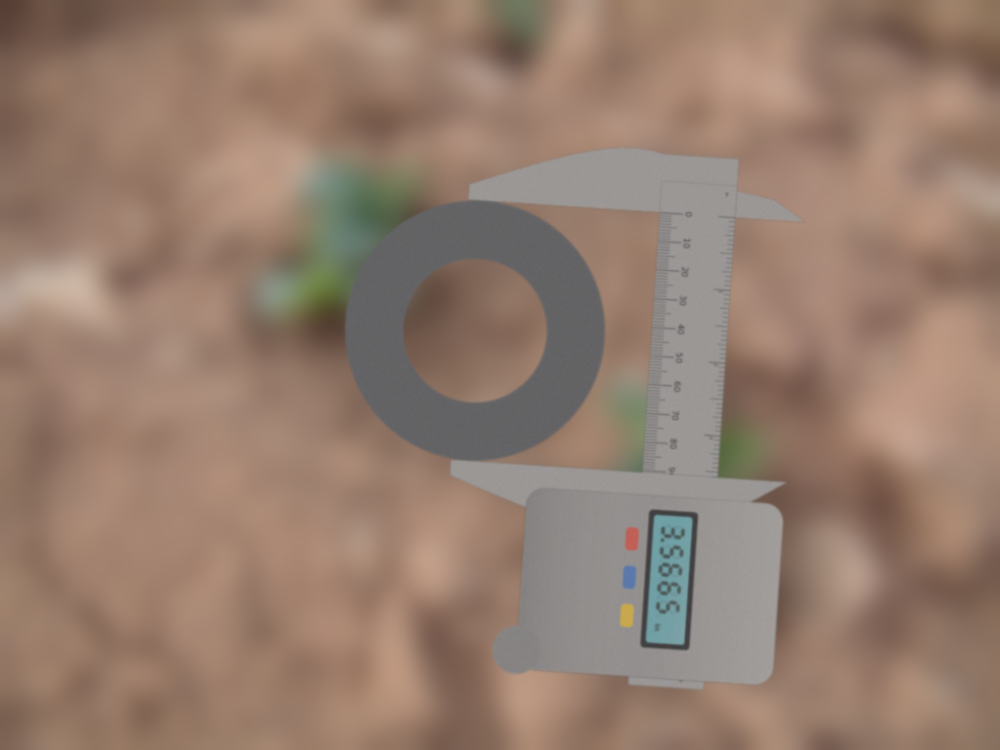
3.5665 in
